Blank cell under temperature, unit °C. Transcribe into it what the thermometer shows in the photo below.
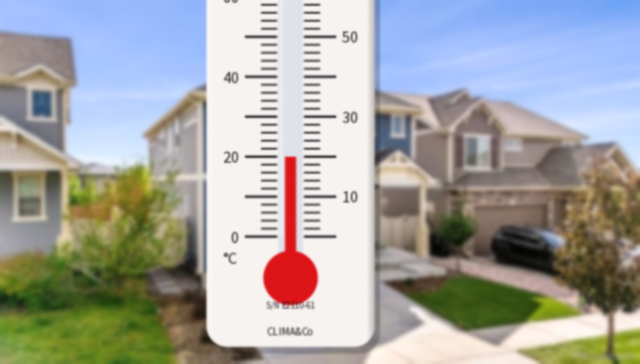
20 °C
